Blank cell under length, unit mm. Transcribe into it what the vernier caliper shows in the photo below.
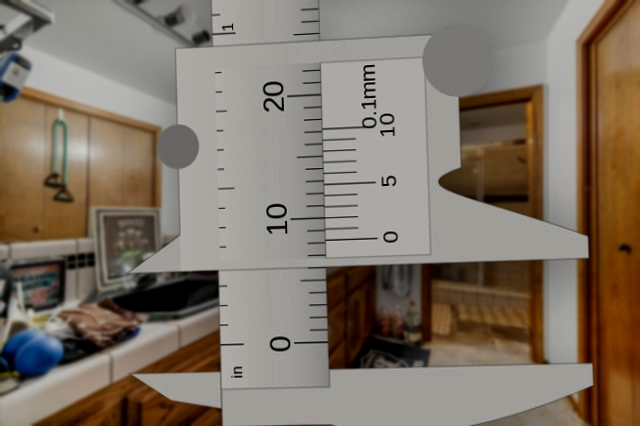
8.2 mm
